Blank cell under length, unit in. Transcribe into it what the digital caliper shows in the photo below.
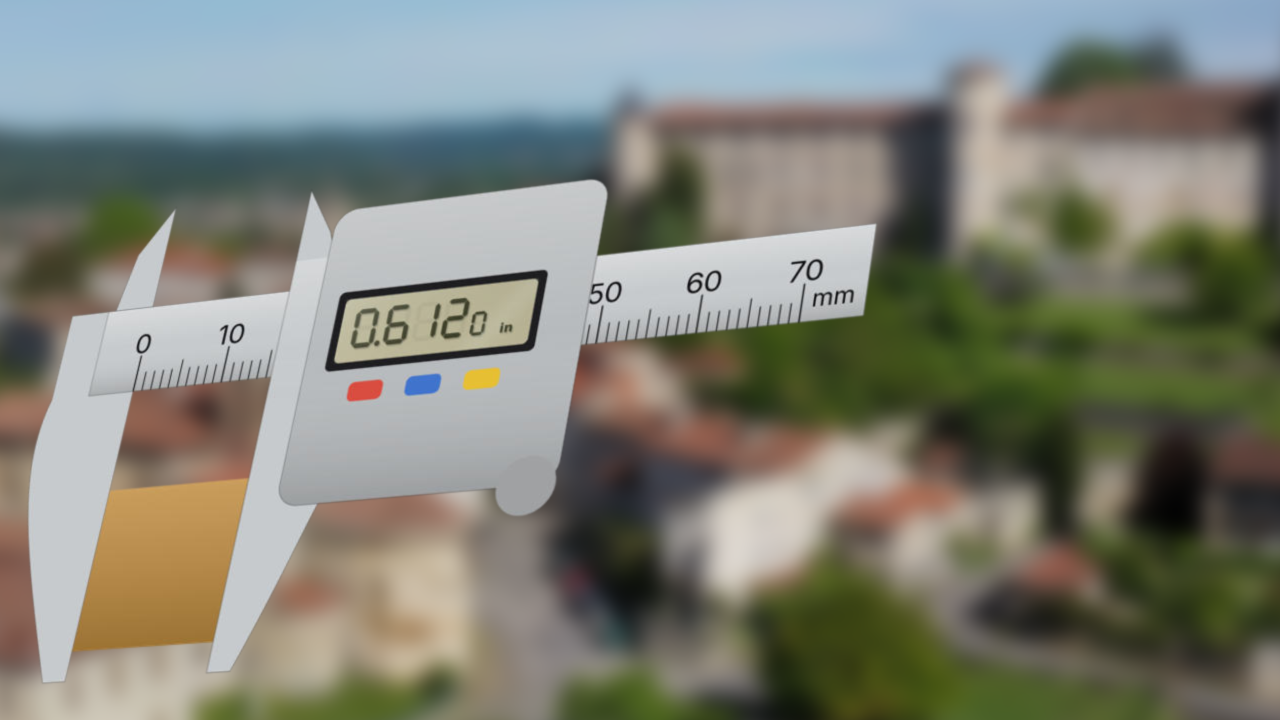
0.6120 in
